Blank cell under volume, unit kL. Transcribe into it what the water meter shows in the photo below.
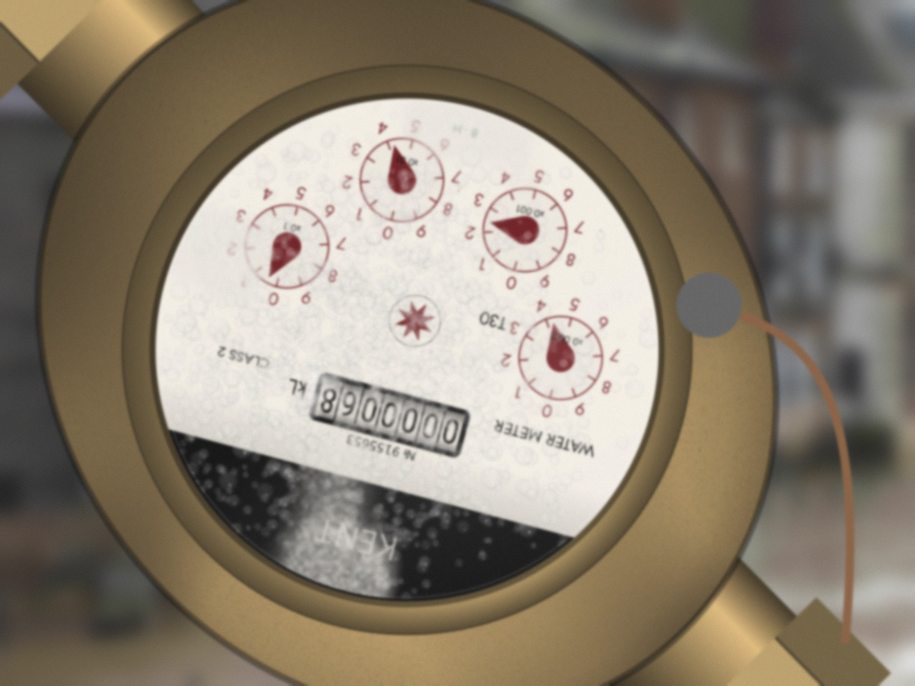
68.0424 kL
